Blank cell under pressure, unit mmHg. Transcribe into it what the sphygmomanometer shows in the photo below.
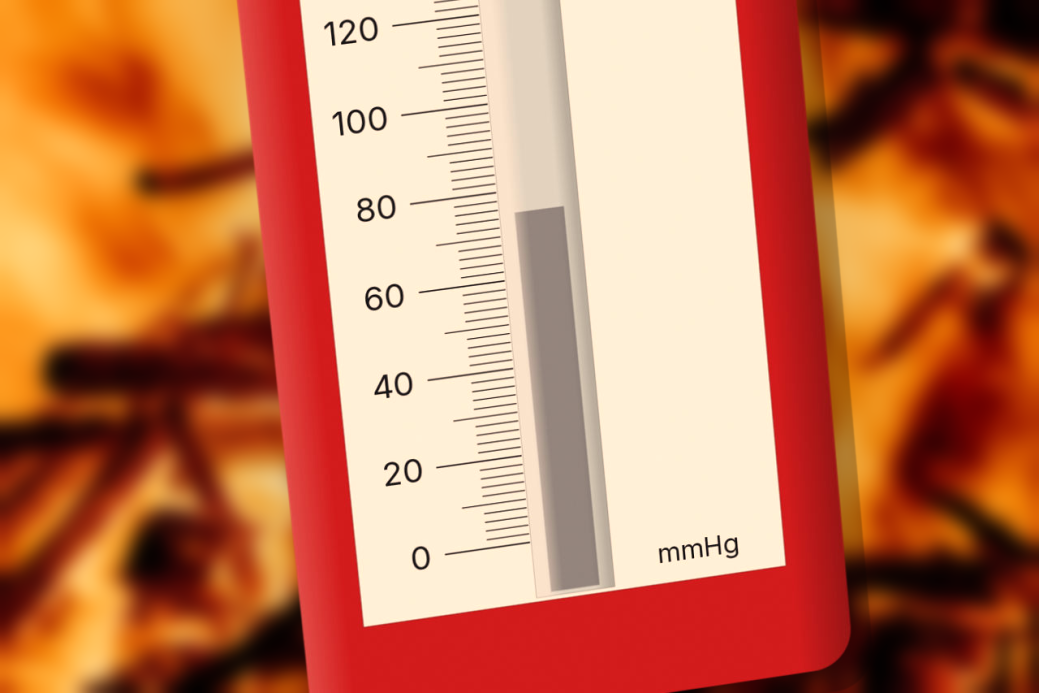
75 mmHg
